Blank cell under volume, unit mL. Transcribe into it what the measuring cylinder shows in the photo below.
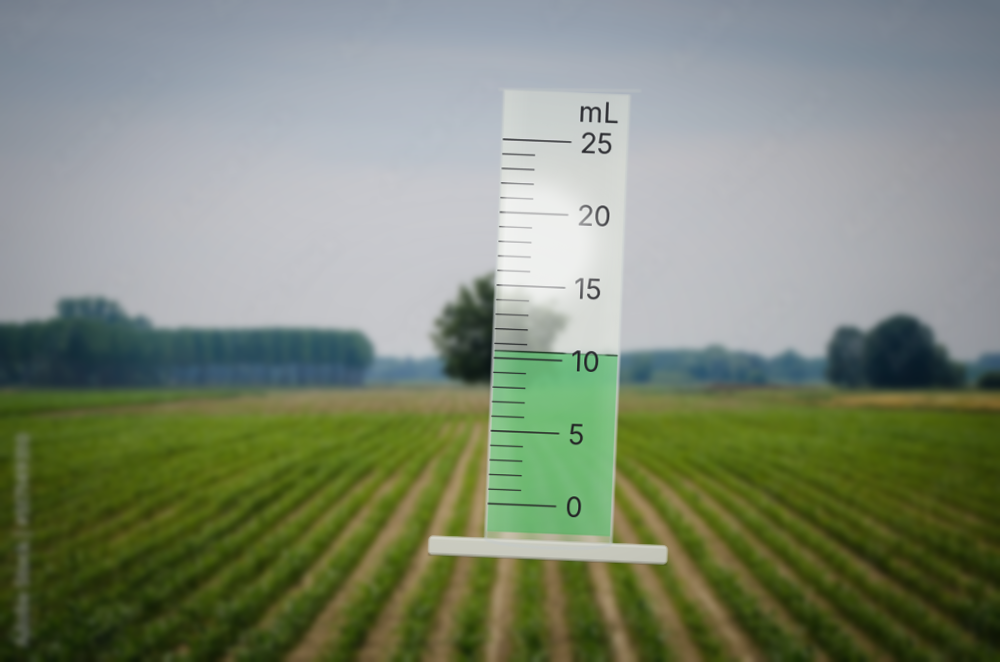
10.5 mL
